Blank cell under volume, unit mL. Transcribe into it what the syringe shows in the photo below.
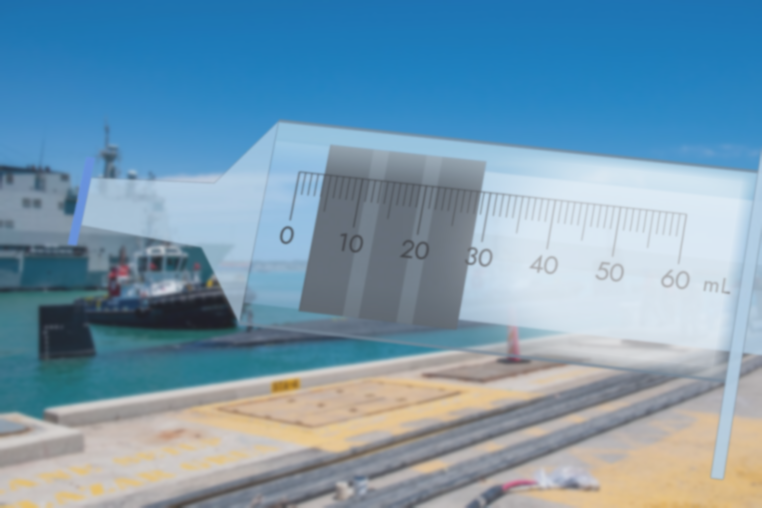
4 mL
